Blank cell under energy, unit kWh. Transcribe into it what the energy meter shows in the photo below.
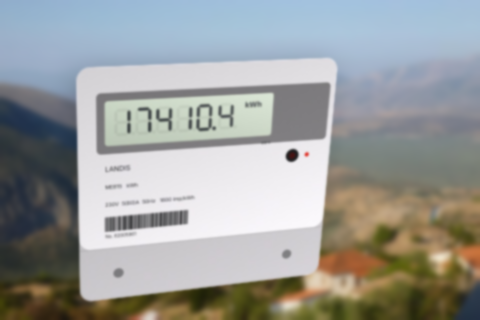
17410.4 kWh
